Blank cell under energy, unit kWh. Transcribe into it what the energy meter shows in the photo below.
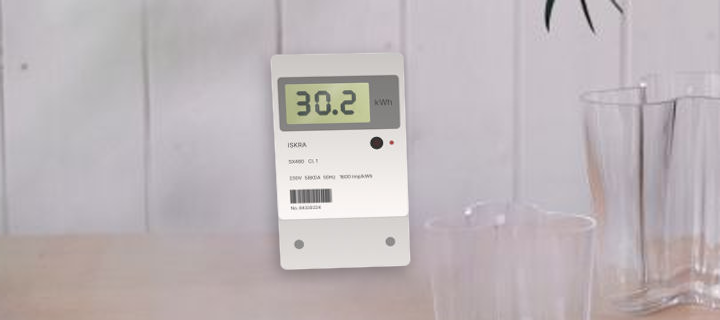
30.2 kWh
